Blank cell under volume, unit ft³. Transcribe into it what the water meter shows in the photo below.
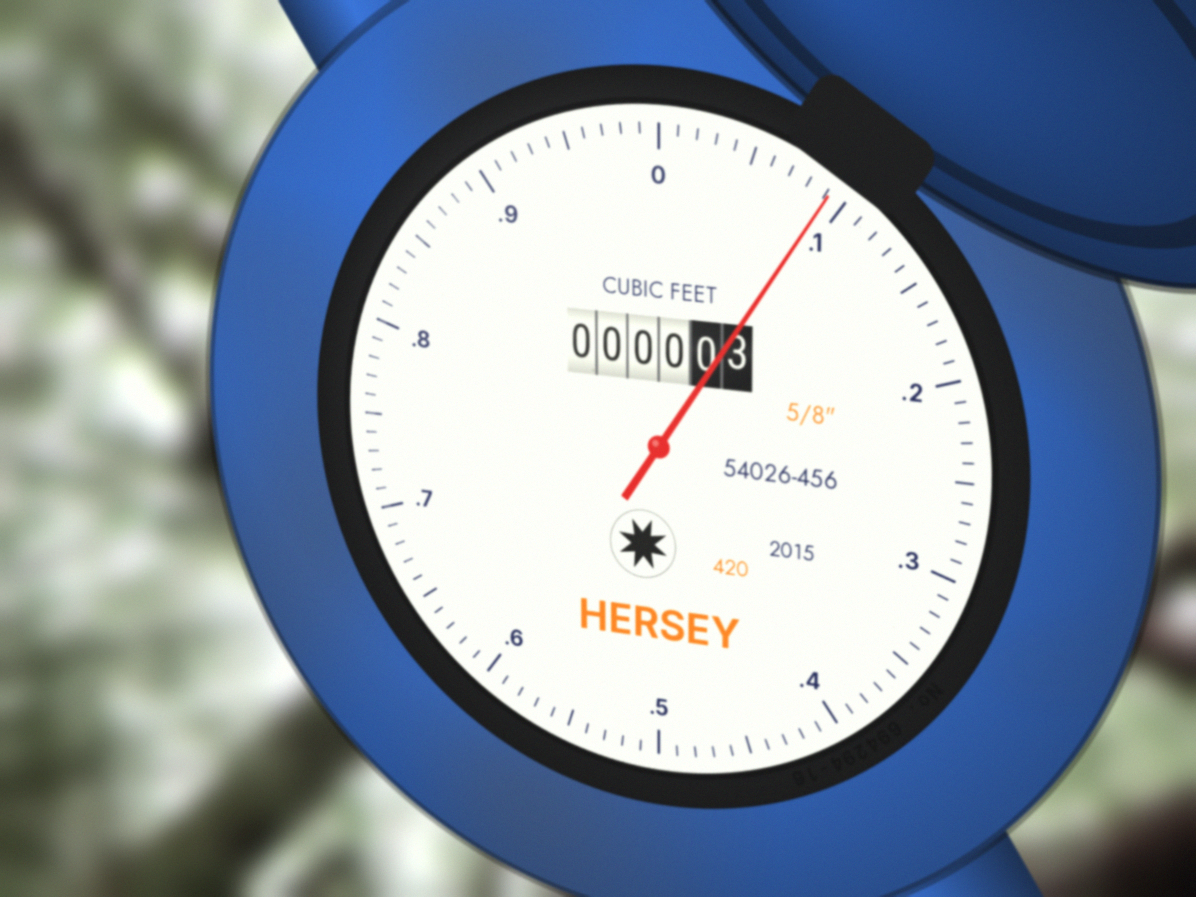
3.09 ft³
